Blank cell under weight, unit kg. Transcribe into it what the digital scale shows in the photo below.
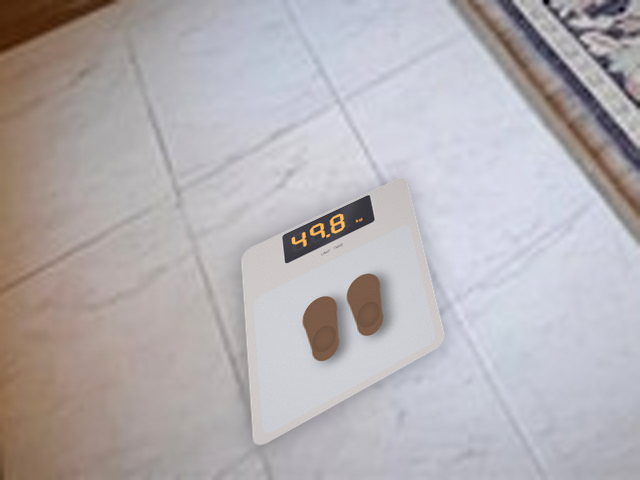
49.8 kg
